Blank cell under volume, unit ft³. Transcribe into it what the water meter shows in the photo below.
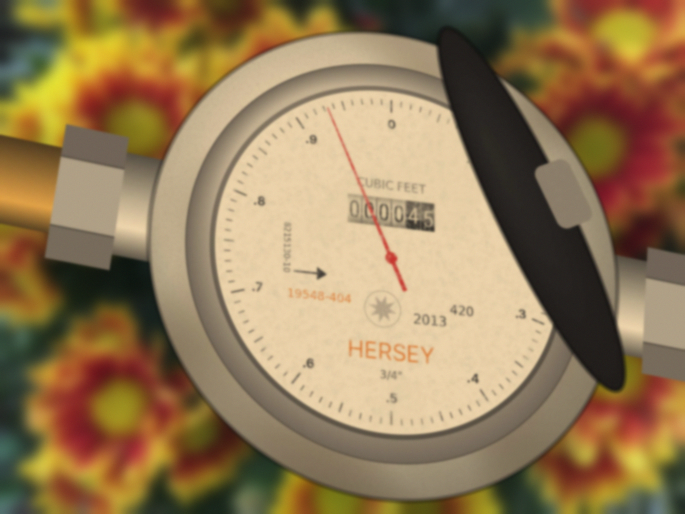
44.93 ft³
